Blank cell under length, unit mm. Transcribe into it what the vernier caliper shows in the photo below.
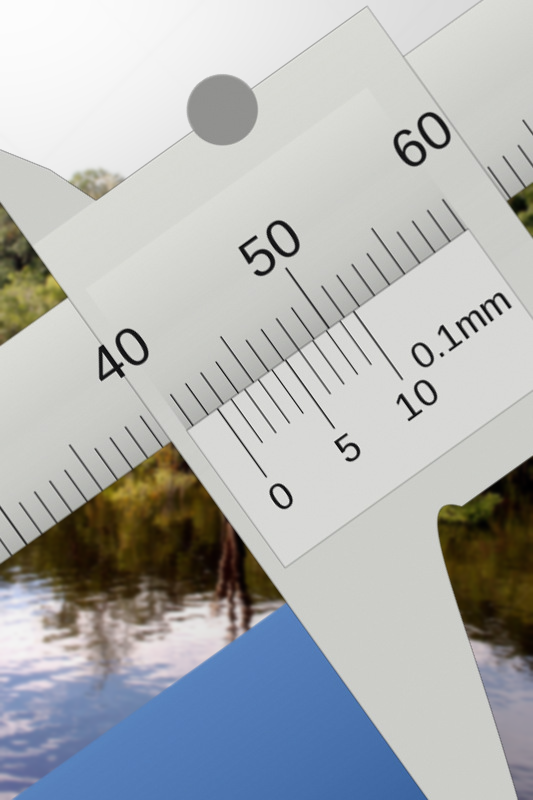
42.6 mm
